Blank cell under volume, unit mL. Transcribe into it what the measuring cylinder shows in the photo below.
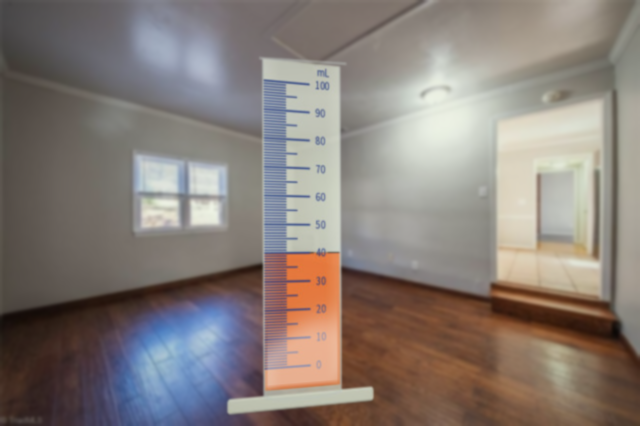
40 mL
